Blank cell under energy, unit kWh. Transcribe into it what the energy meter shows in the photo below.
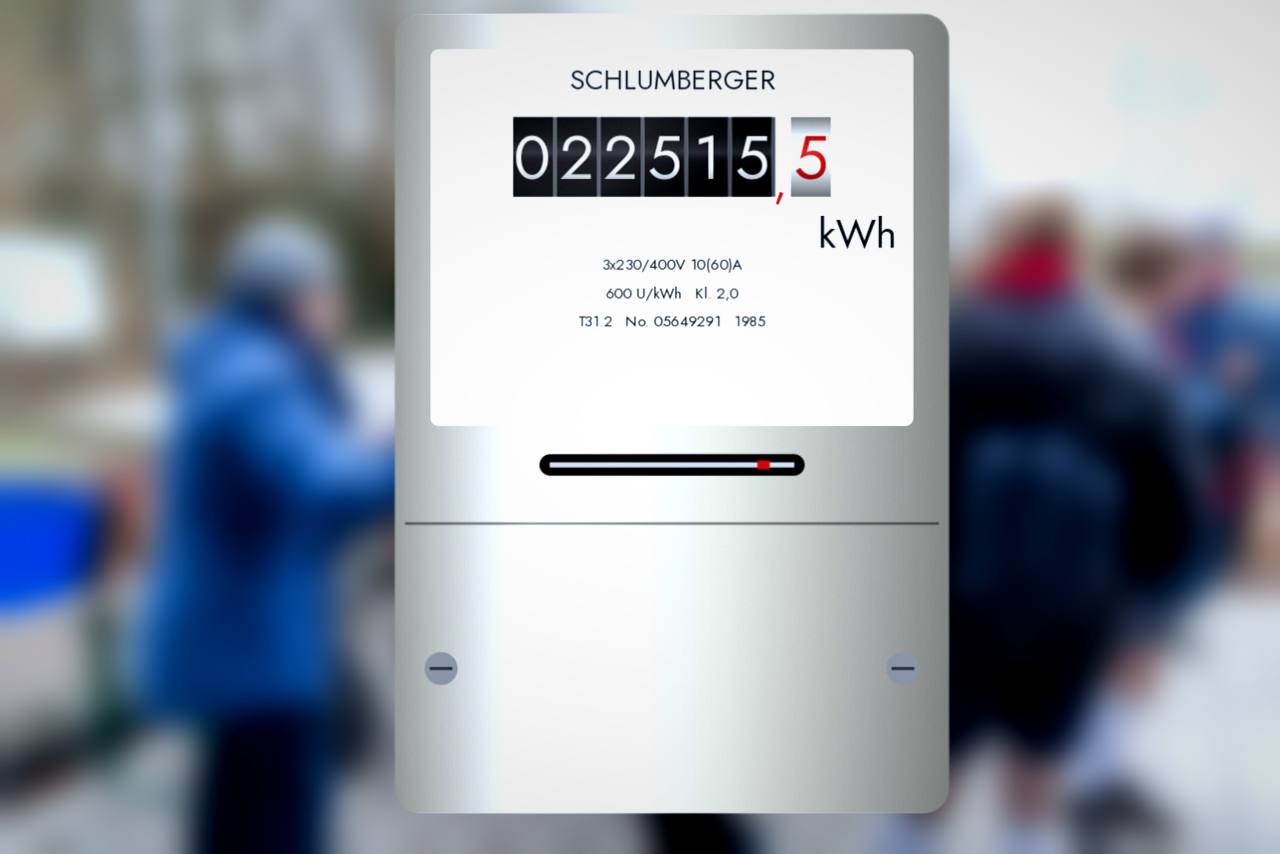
22515.5 kWh
